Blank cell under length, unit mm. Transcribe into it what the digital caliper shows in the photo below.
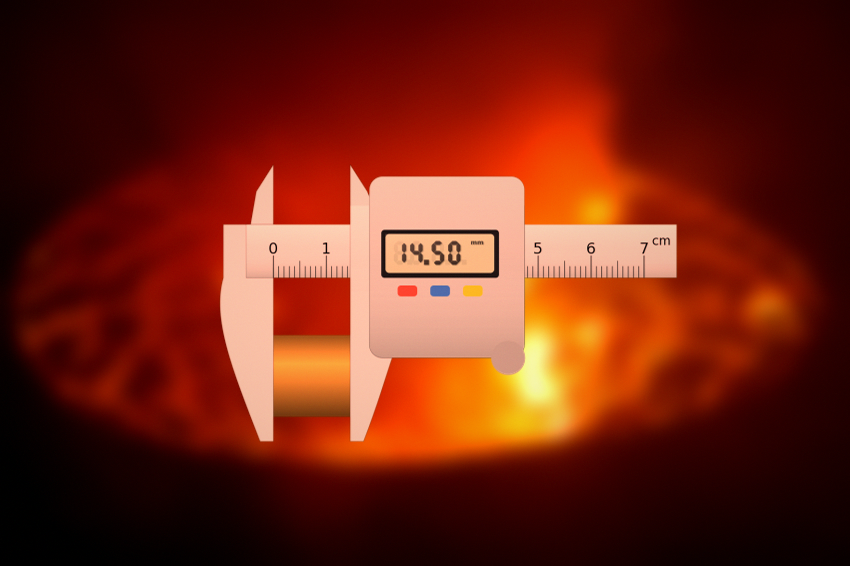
14.50 mm
